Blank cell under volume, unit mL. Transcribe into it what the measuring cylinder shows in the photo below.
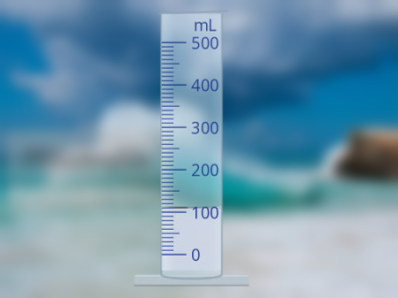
110 mL
